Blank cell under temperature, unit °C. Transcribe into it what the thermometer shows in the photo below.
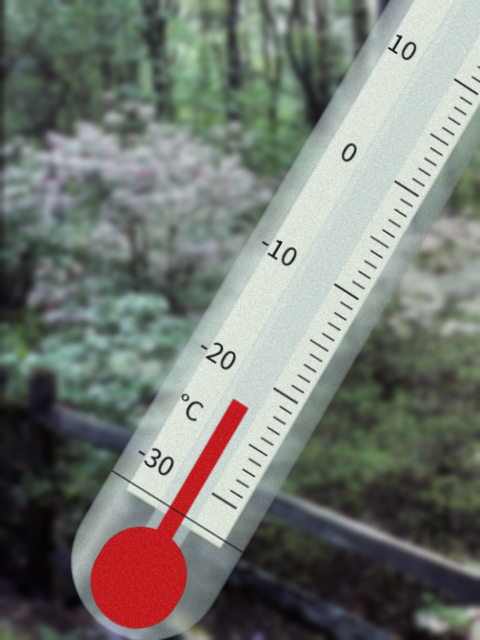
-22.5 °C
